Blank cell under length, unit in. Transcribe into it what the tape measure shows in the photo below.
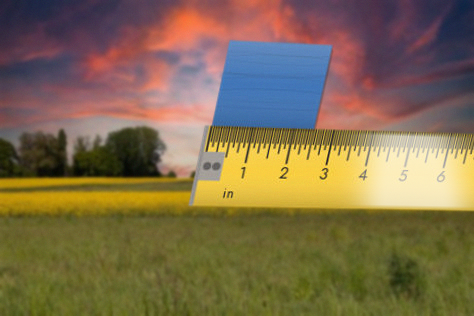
2.5 in
